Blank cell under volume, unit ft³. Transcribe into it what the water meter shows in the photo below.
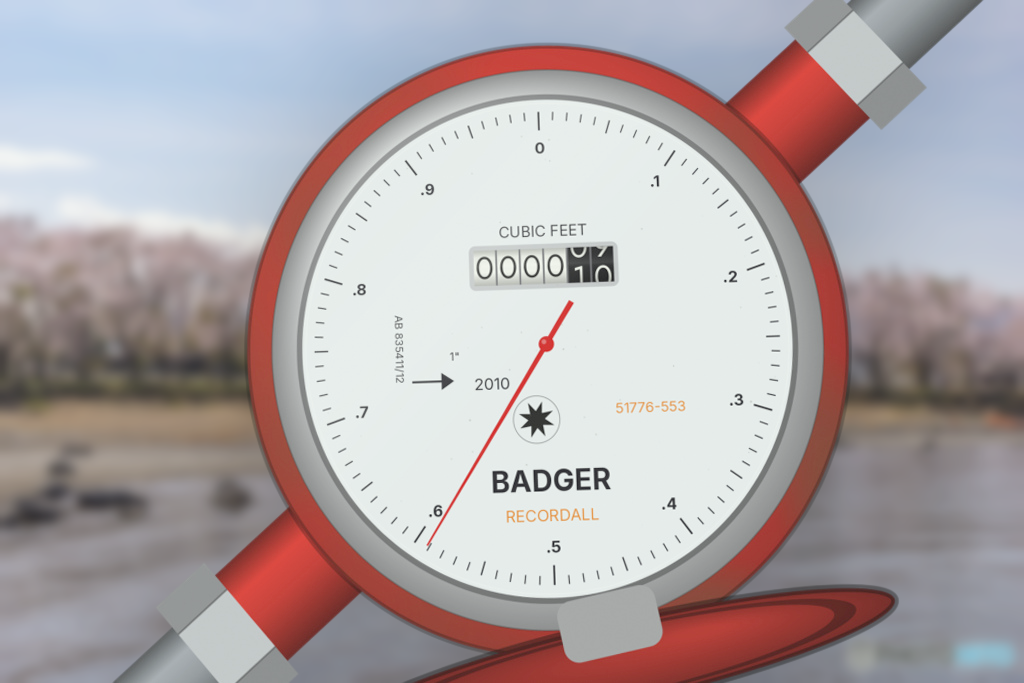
9.59 ft³
